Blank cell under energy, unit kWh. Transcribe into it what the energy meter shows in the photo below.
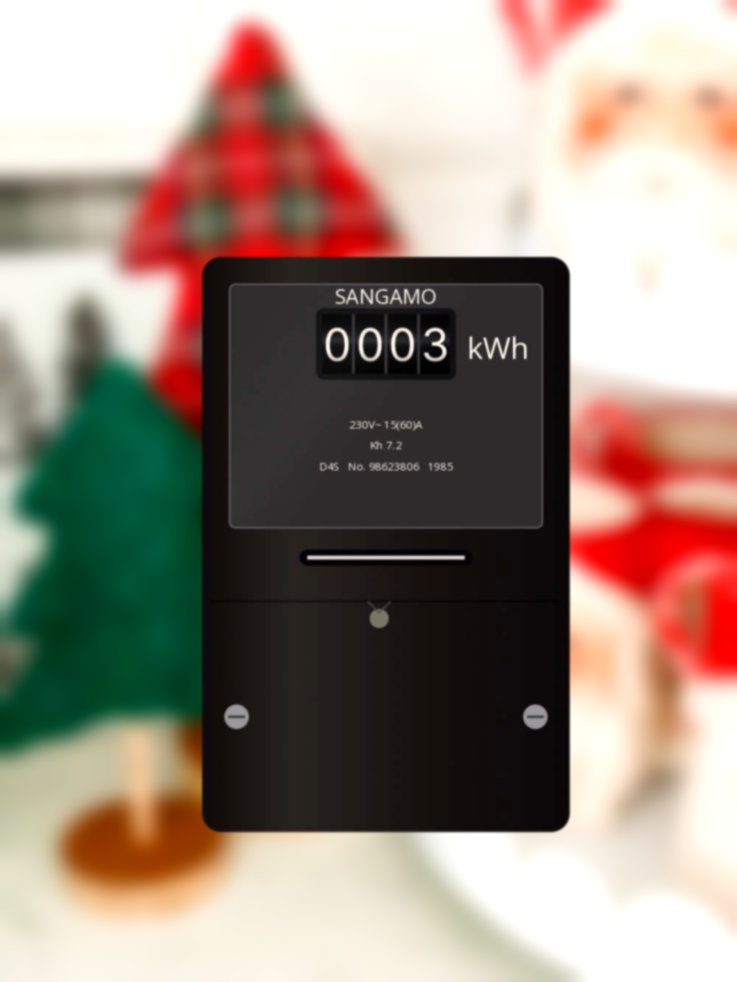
3 kWh
